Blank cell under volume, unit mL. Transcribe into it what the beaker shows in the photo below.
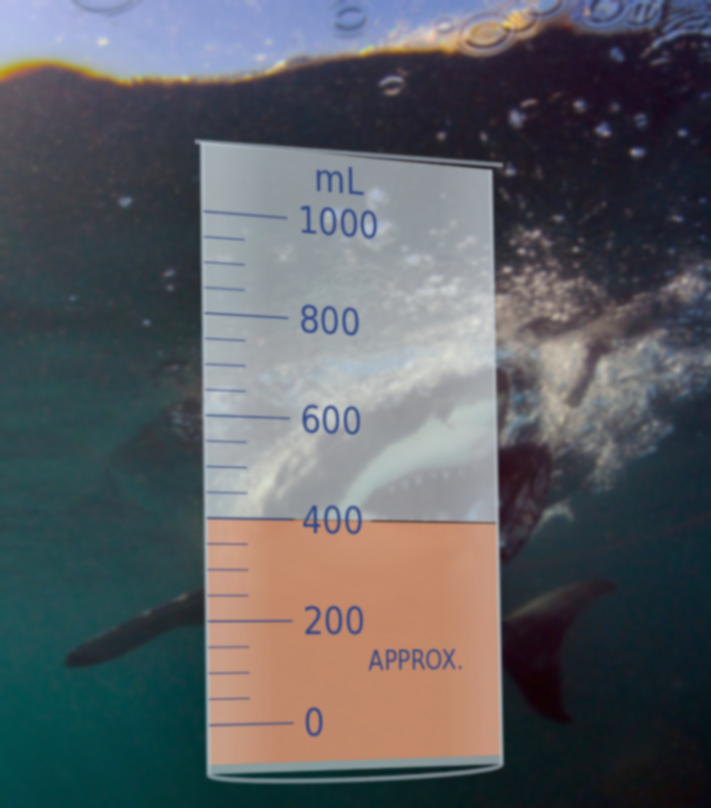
400 mL
